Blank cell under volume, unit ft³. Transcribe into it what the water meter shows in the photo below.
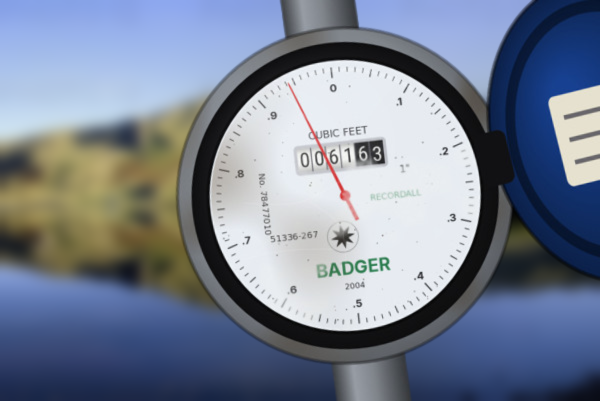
6162.94 ft³
